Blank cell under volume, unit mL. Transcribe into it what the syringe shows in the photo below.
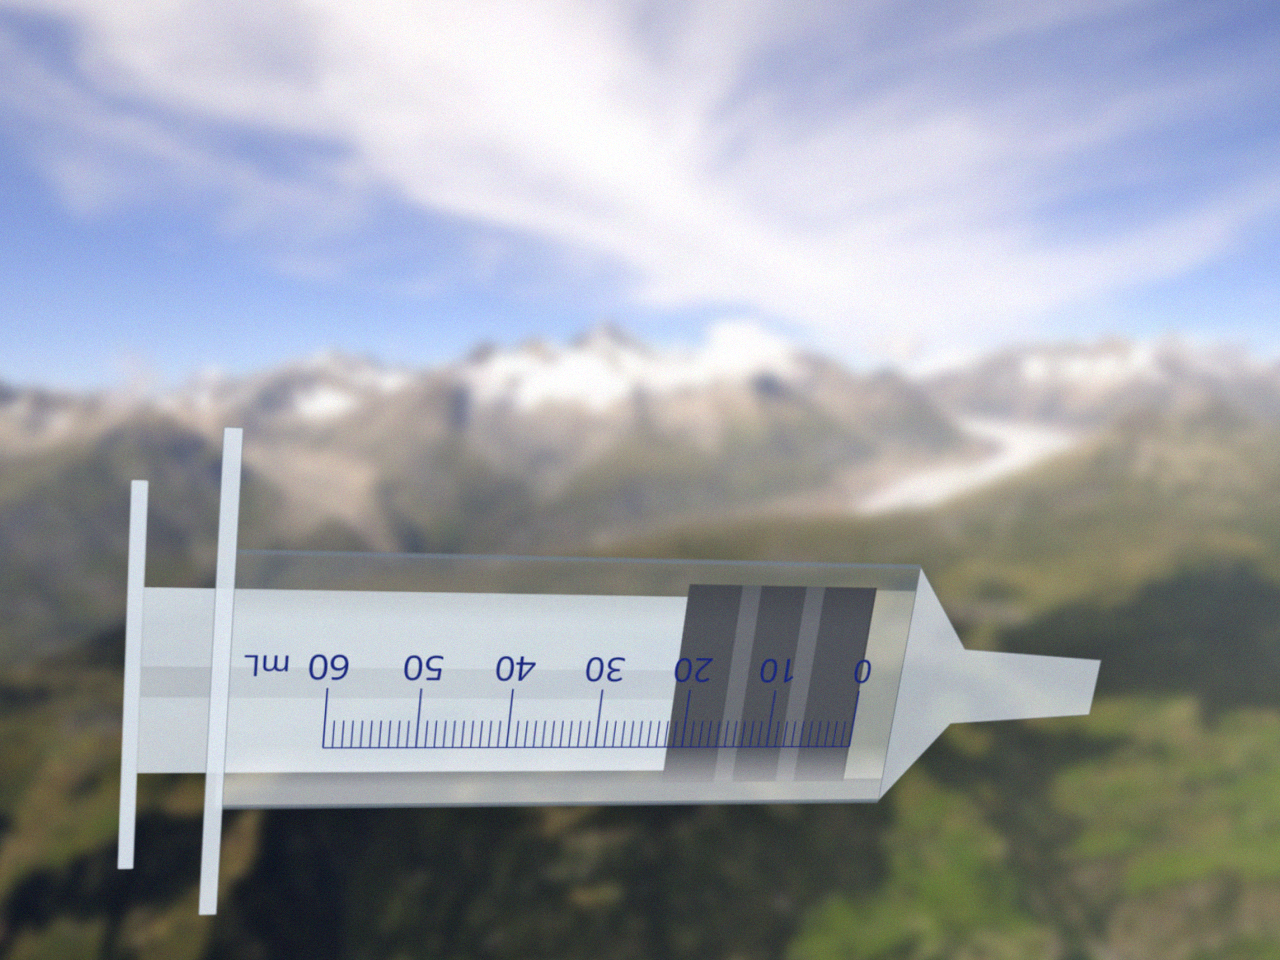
0 mL
